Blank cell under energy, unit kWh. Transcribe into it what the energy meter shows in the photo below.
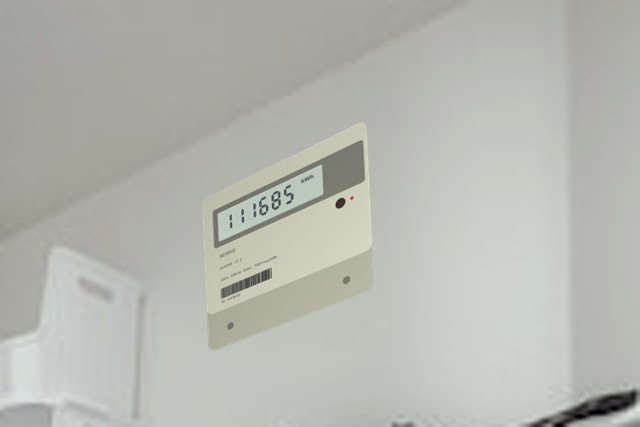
111685 kWh
